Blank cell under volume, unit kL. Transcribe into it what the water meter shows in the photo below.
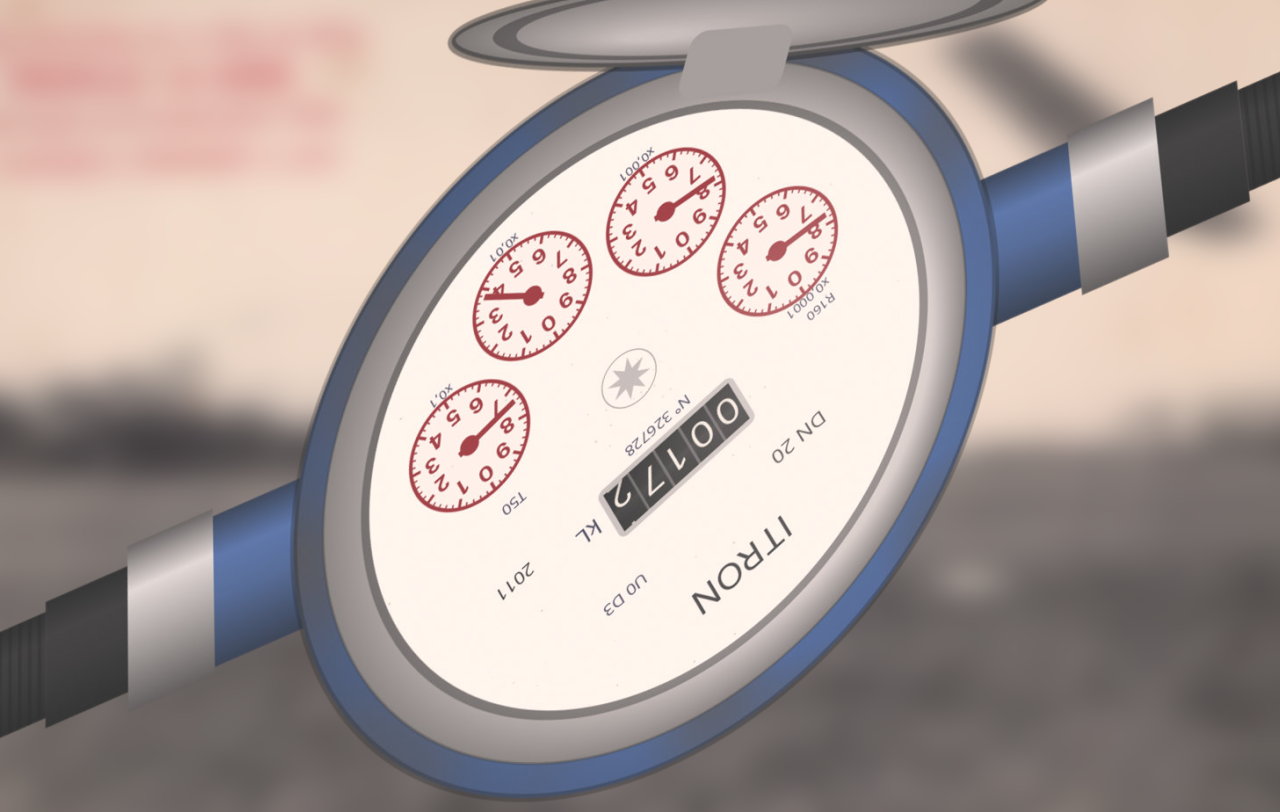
171.7377 kL
